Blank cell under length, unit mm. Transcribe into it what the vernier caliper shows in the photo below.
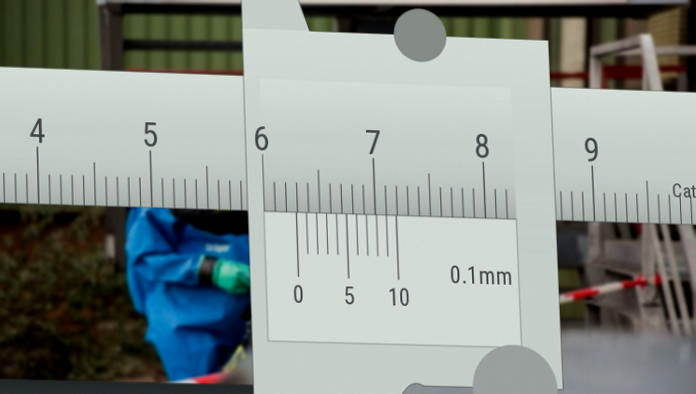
62.9 mm
